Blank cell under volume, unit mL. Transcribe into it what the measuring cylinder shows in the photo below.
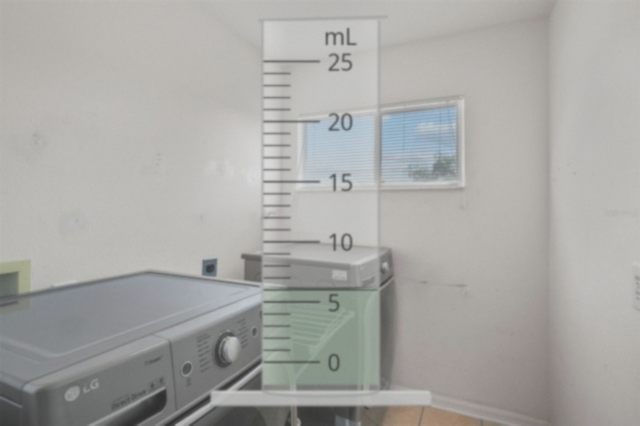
6 mL
